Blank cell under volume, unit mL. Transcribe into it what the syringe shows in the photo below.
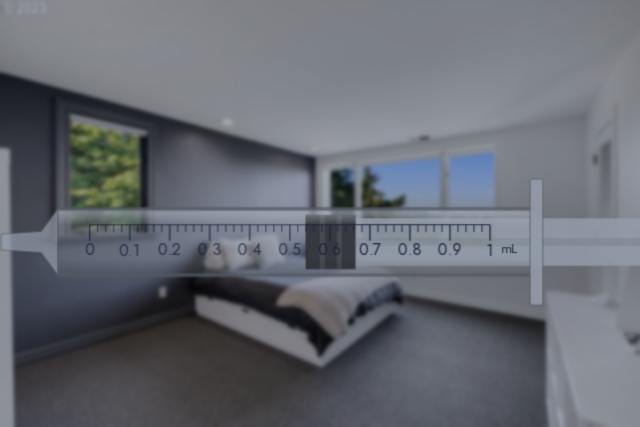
0.54 mL
